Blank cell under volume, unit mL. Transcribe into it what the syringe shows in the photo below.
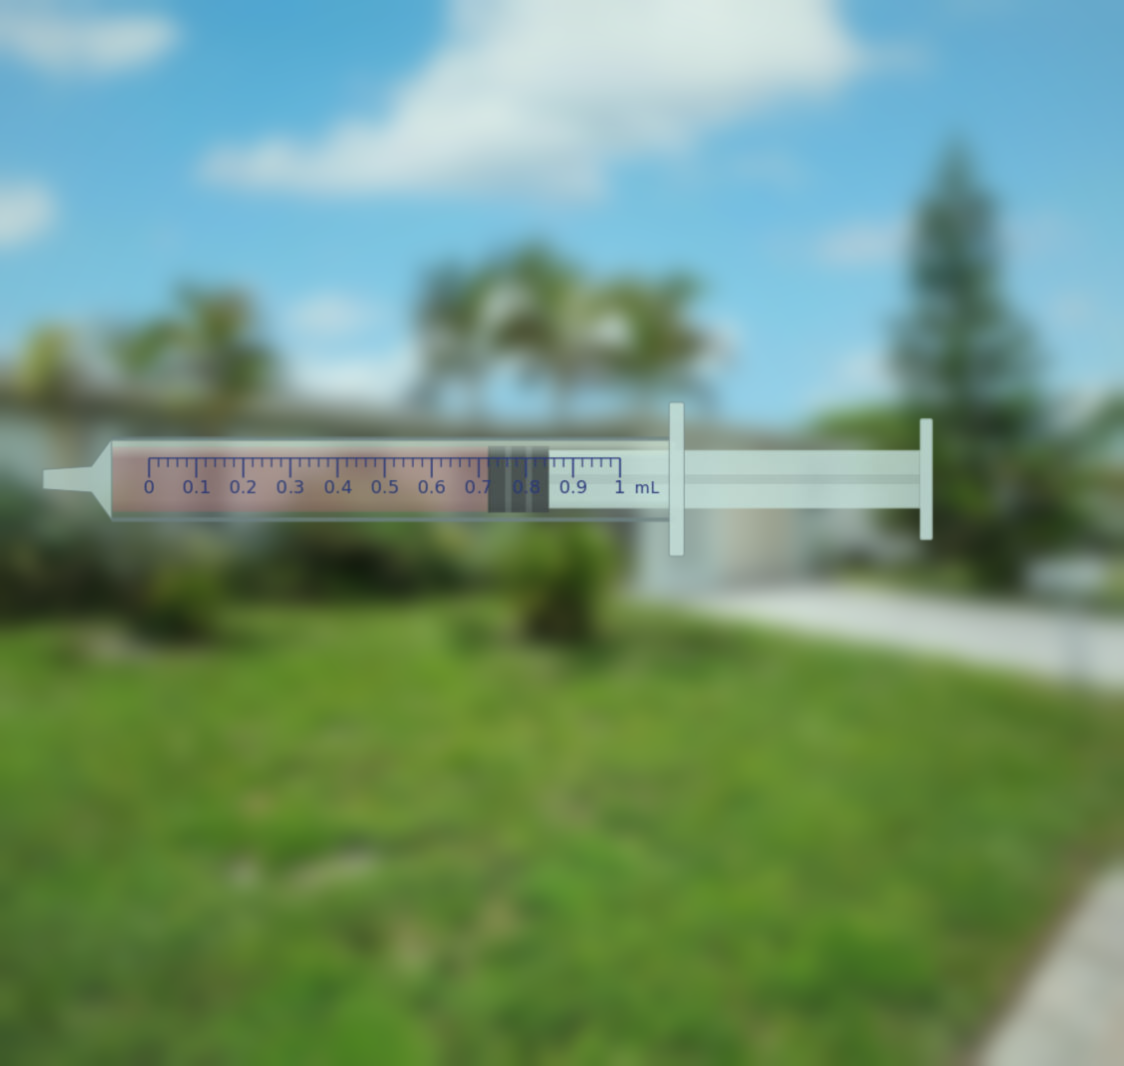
0.72 mL
